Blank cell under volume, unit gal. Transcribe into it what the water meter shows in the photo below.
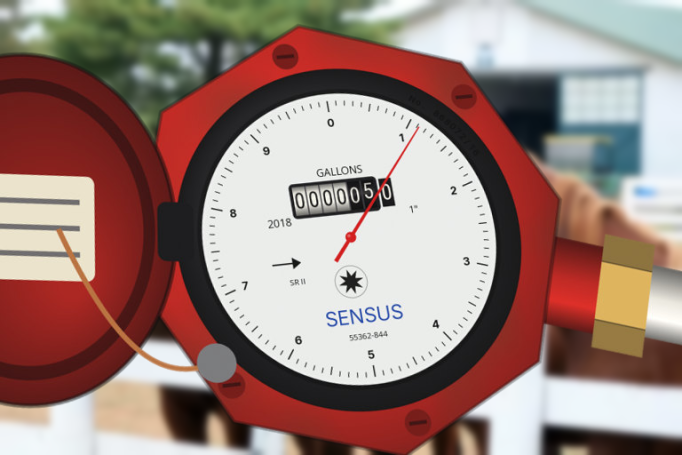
51.1 gal
